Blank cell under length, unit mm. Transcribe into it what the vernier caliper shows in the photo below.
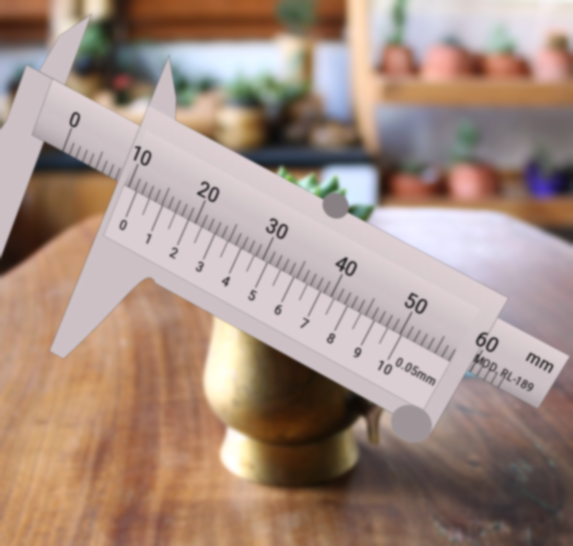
11.2 mm
